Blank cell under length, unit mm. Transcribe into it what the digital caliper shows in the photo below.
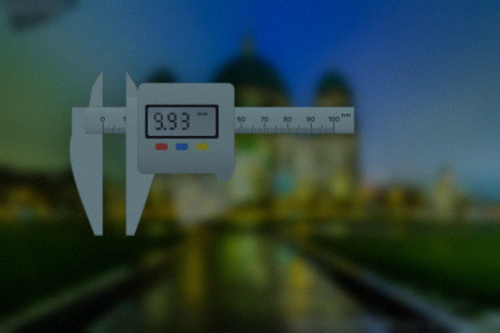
9.93 mm
